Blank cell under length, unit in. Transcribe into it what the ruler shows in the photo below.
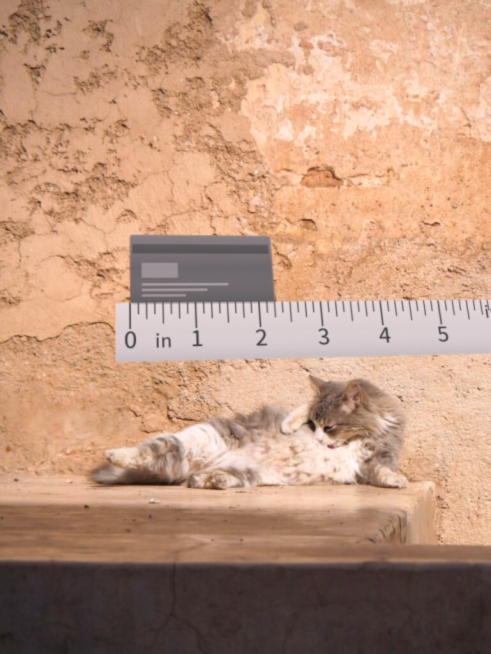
2.25 in
